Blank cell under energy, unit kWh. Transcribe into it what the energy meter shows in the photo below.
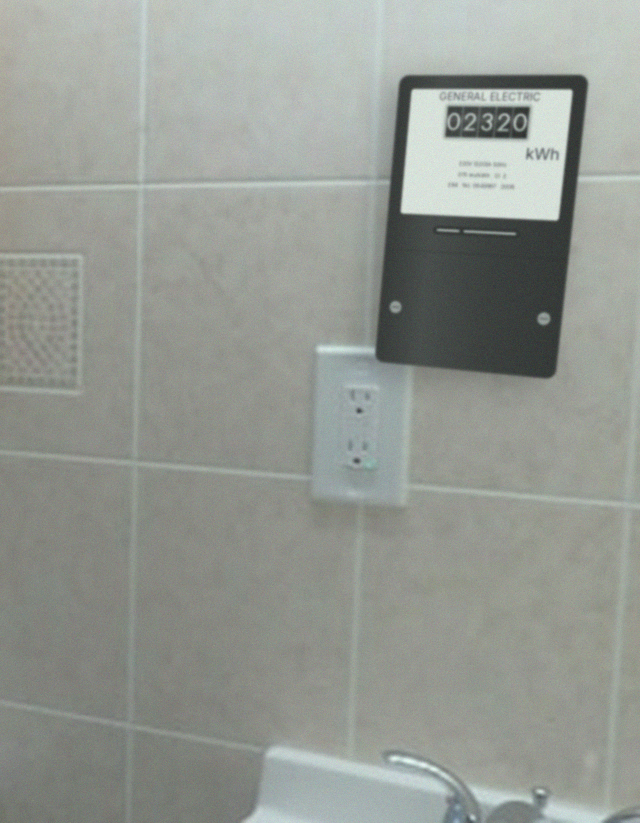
2320 kWh
